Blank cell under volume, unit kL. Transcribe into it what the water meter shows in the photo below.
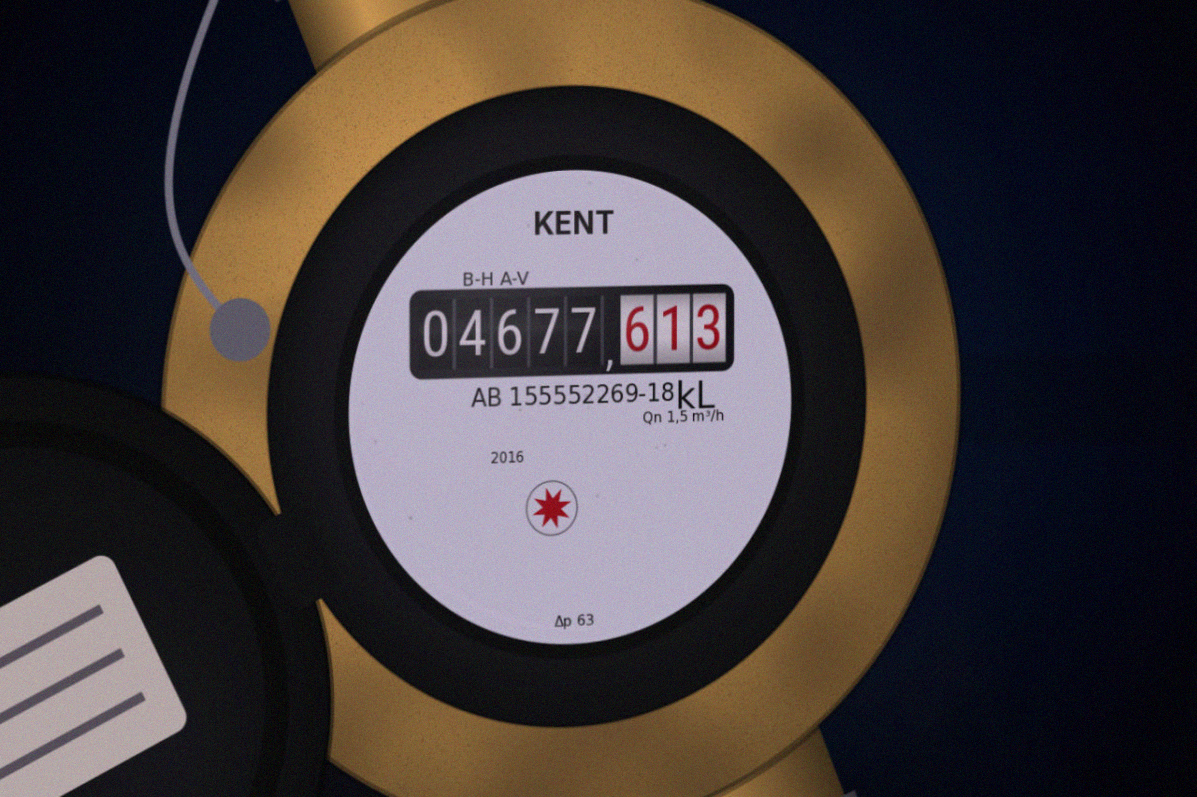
4677.613 kL
